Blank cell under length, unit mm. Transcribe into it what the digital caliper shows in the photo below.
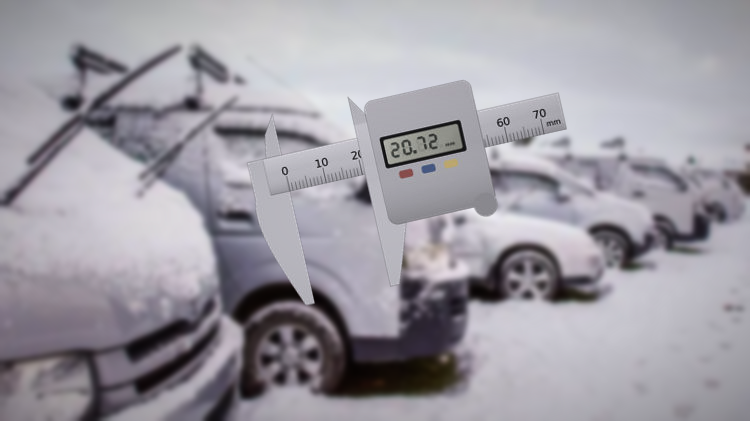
20.72 mm
